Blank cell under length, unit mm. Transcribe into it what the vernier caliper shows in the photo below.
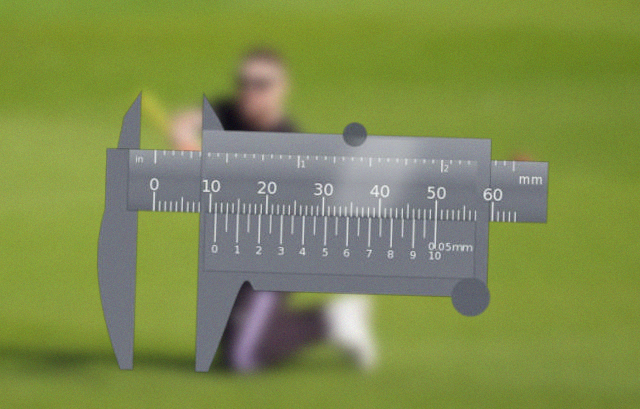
11.0 mm
